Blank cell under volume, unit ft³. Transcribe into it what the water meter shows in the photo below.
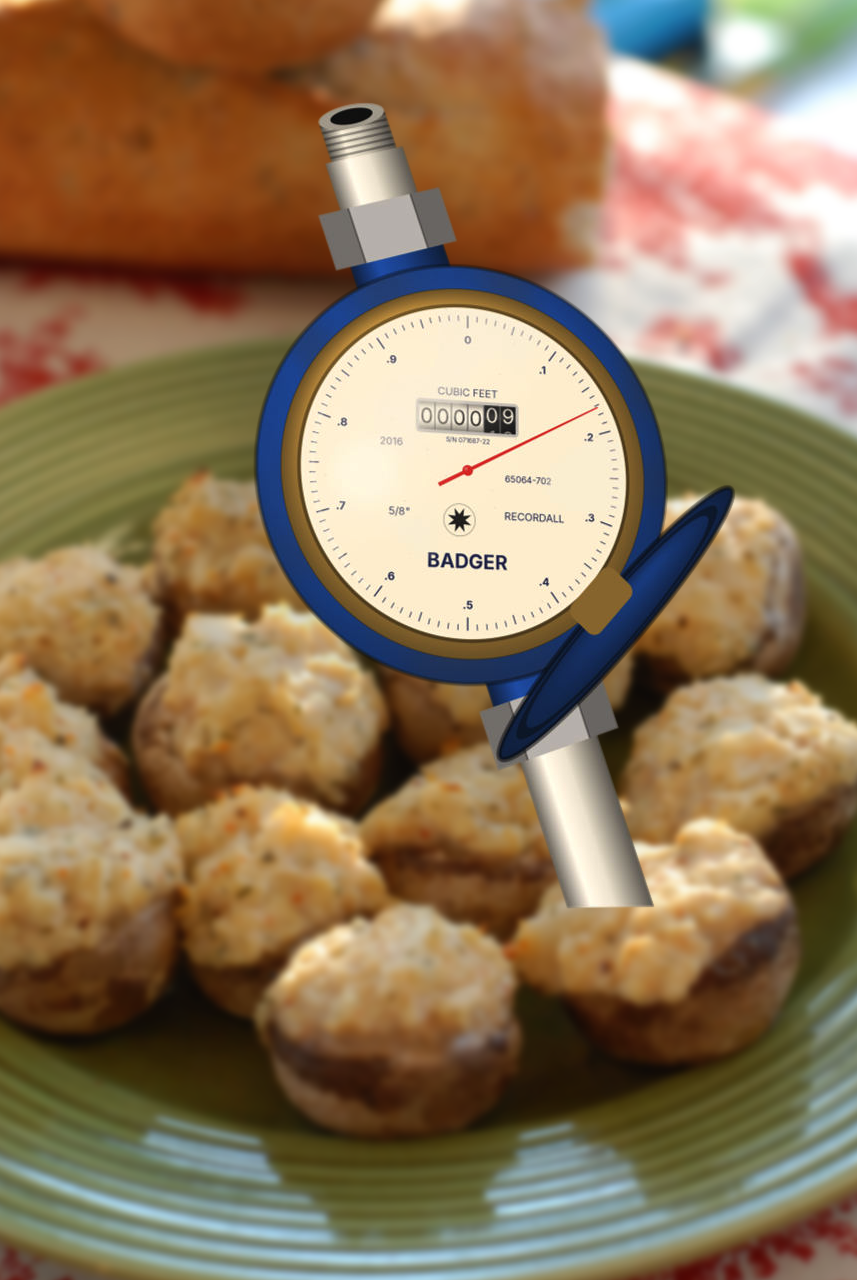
9.17 ft³
